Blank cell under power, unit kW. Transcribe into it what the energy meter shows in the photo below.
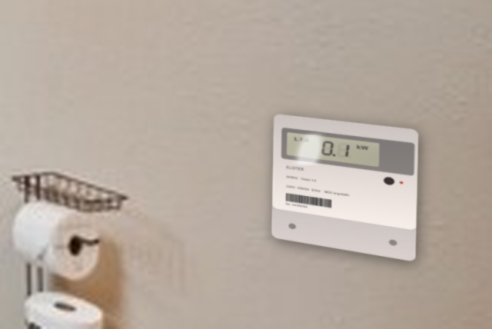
0.1 kW
